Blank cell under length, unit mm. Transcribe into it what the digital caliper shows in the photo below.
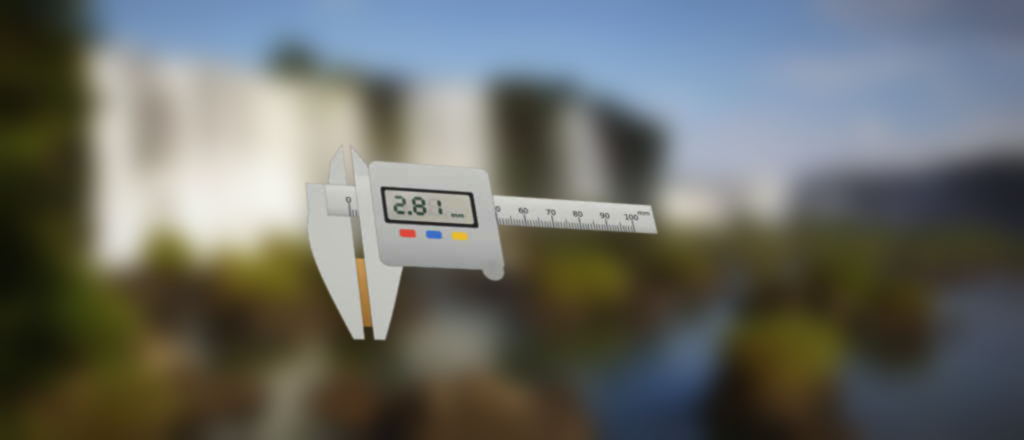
2.81 mm
